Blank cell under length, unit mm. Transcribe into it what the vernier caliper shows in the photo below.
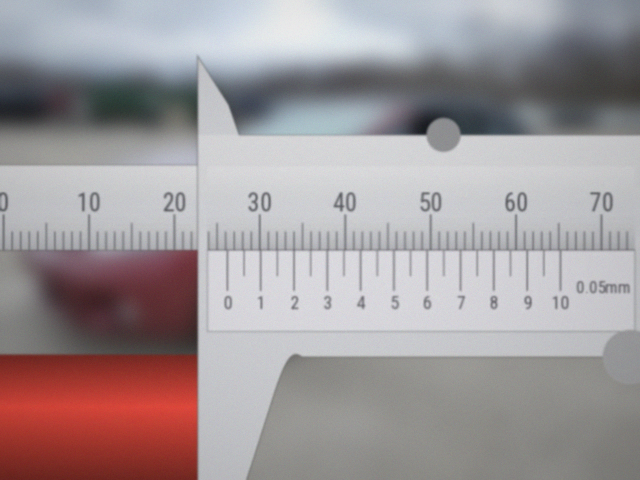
26.2 mm
